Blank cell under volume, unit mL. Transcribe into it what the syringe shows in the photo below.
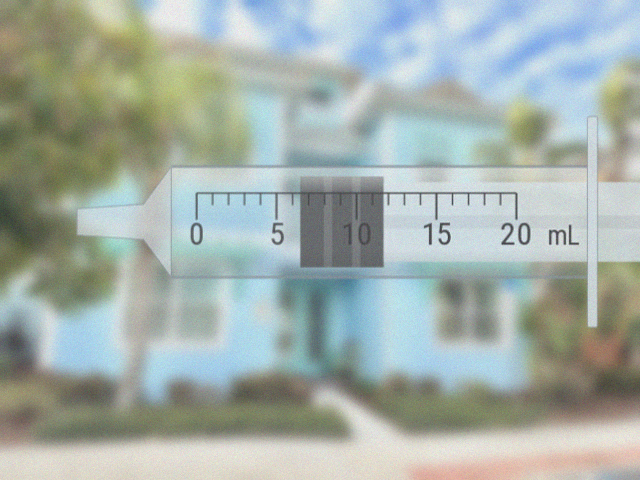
6.5 mL
